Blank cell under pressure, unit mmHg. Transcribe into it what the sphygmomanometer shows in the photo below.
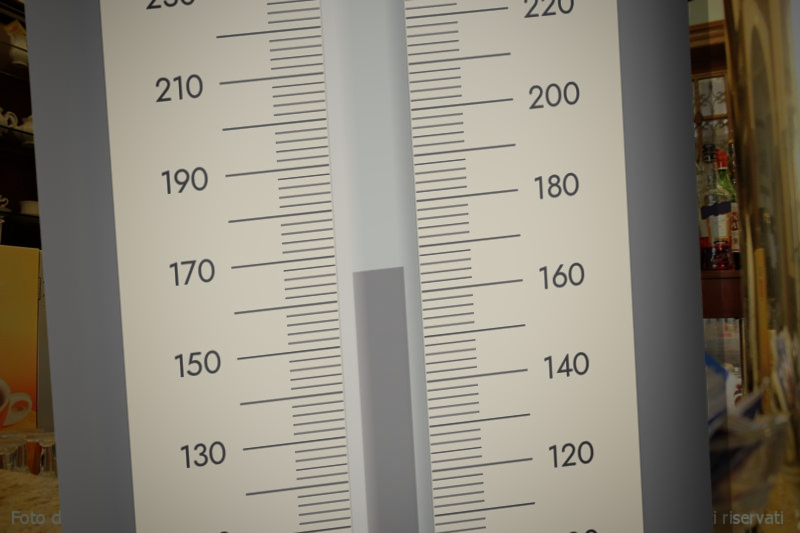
166 mmHg
